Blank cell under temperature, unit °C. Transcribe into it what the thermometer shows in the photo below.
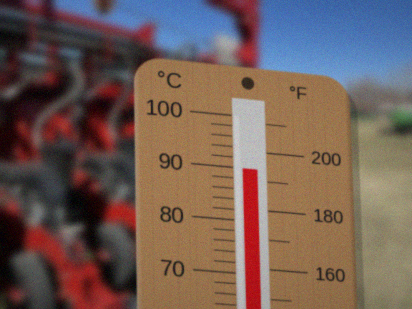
90 °C
